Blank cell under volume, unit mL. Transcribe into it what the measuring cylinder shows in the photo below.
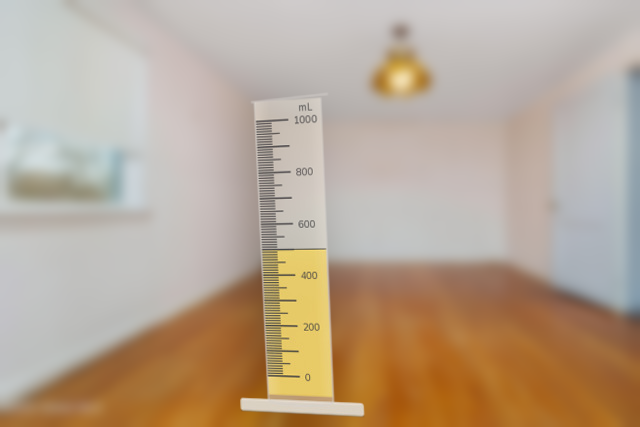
500 mL
